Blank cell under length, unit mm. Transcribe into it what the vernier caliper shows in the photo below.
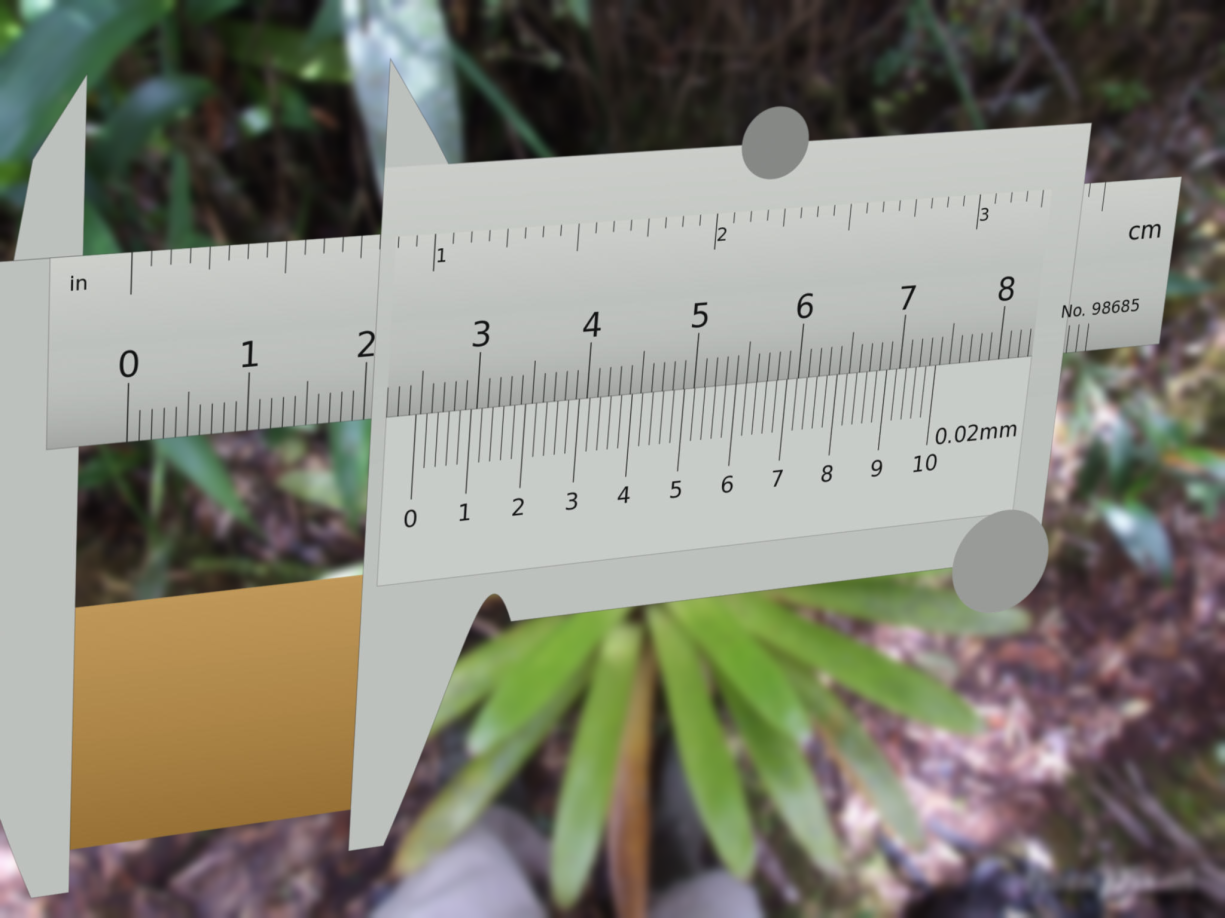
24.6 mm
